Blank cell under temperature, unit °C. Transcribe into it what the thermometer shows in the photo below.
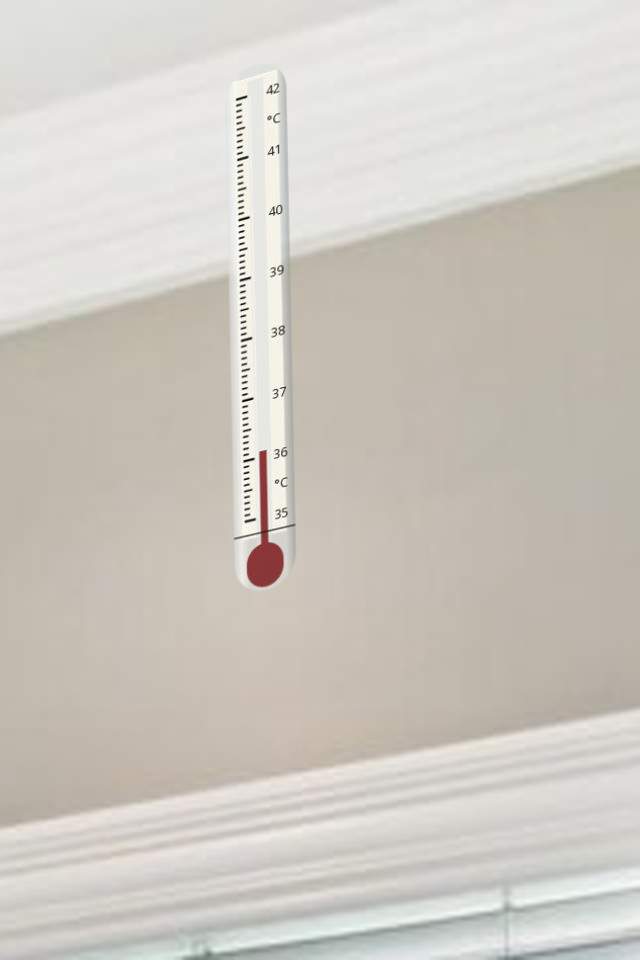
36.1 °C
